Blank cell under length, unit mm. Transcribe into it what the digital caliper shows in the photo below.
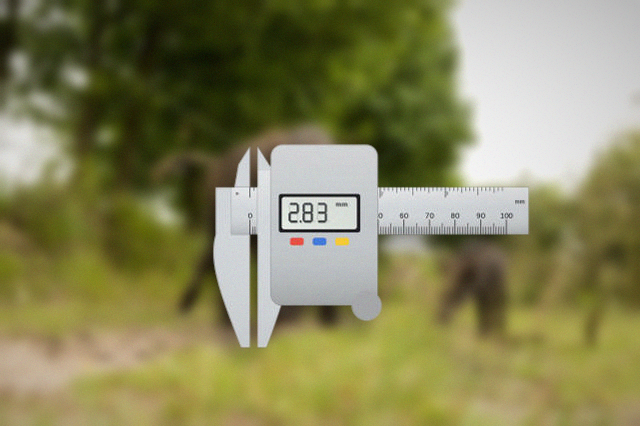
2.83 mm
